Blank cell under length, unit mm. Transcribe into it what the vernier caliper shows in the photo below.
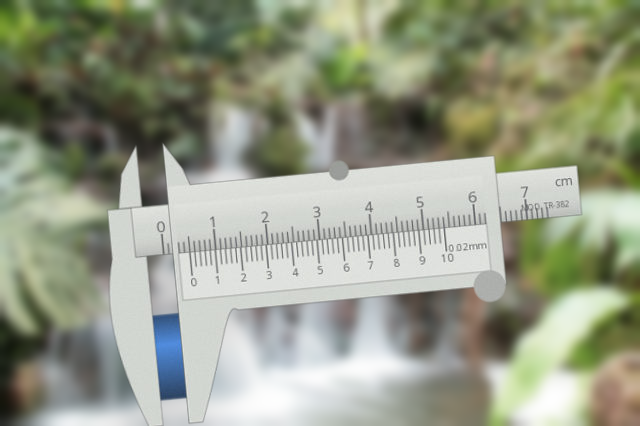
5.0 mm
